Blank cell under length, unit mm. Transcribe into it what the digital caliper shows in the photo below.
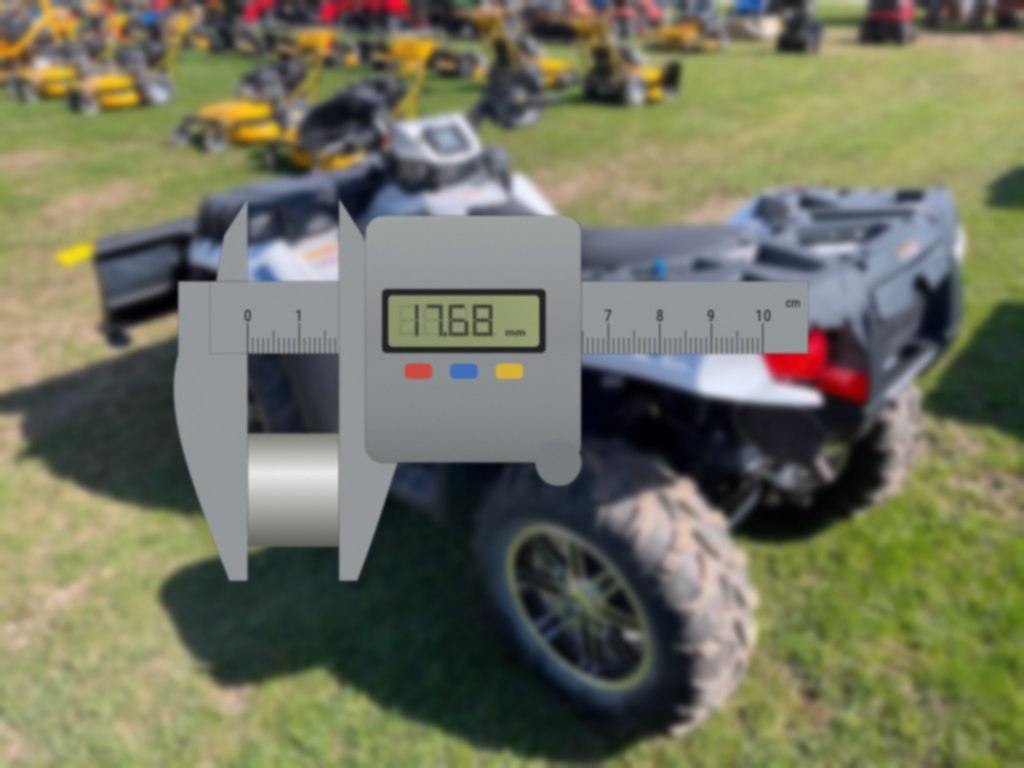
17.68 mm
